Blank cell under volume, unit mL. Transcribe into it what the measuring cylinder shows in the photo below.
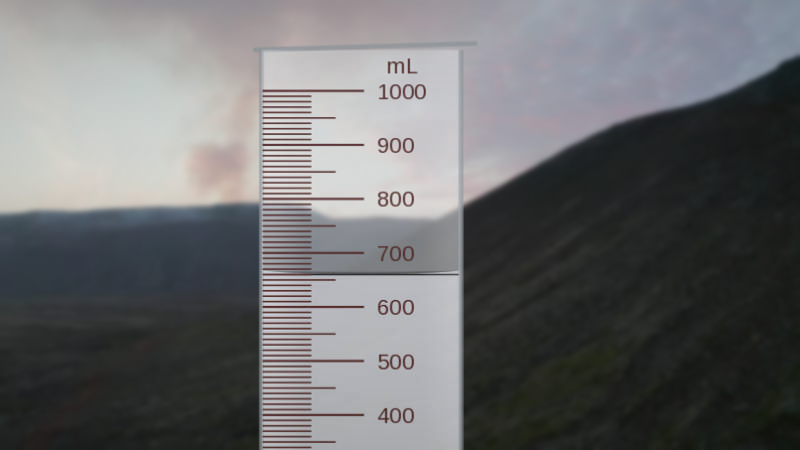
660 mL
